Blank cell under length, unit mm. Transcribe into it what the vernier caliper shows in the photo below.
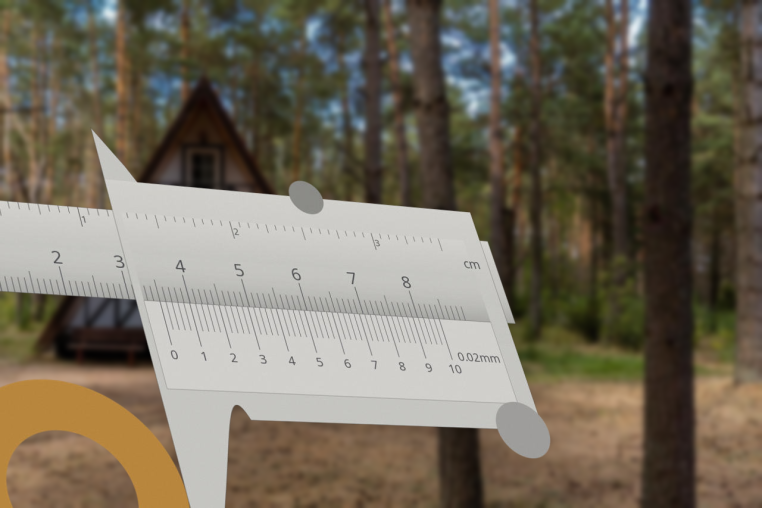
35.0 mm
